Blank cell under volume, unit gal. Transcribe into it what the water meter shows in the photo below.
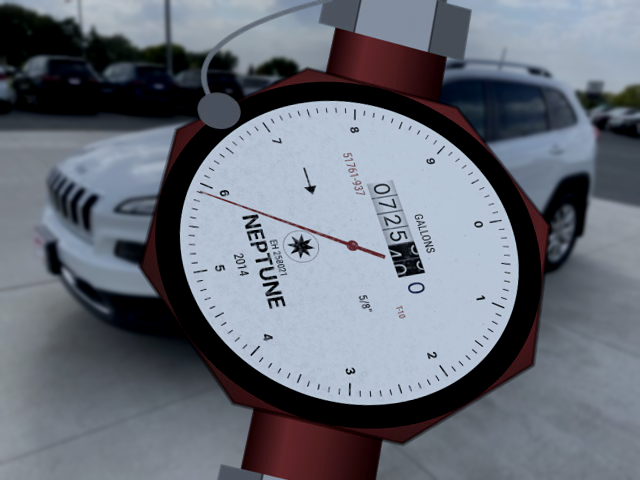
725395.9 gal
